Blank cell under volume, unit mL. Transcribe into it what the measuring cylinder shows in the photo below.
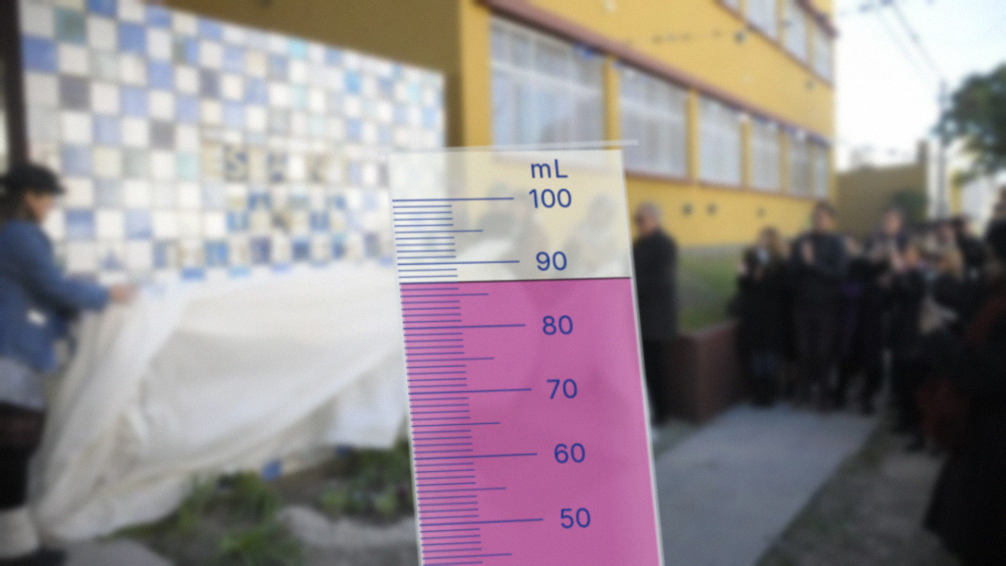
87 mL
